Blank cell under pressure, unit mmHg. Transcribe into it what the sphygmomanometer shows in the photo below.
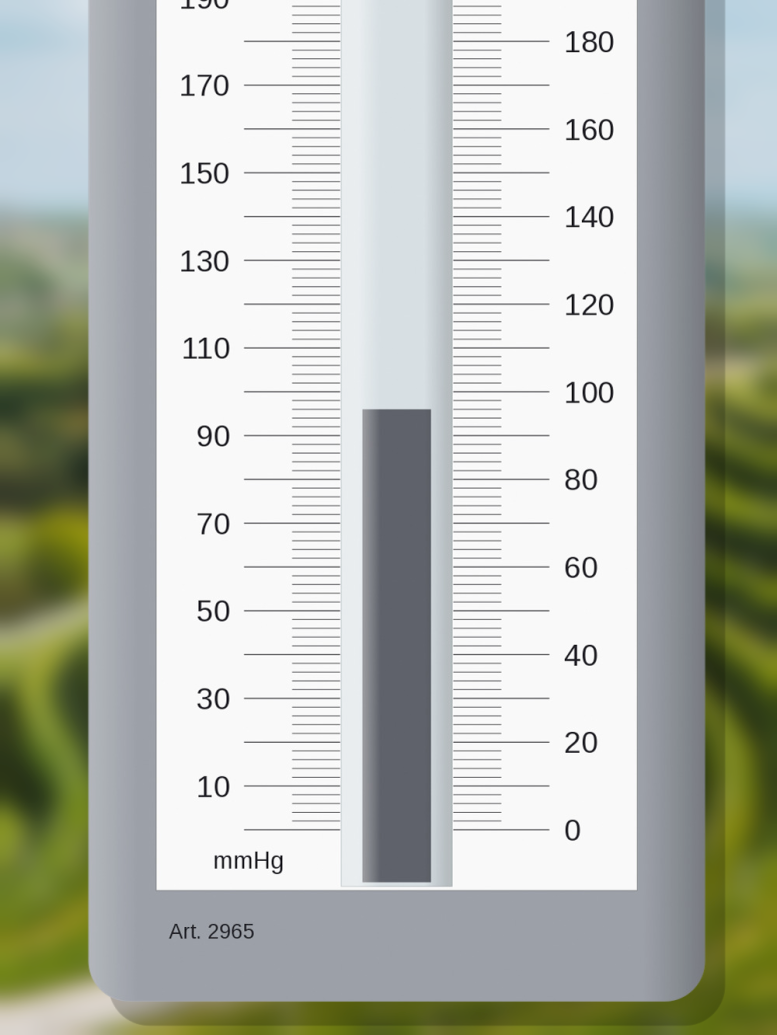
96 mmHg
